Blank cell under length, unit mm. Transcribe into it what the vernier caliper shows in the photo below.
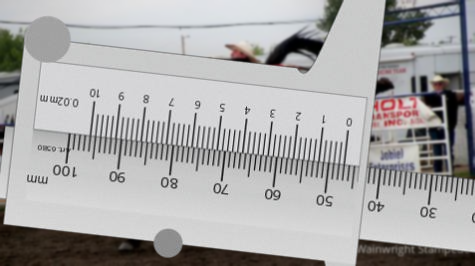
47.0 mm
